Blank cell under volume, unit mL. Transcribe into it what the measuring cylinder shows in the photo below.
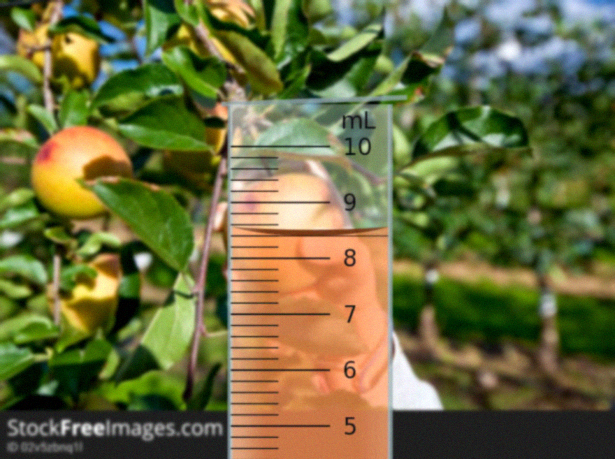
8.4 mL
